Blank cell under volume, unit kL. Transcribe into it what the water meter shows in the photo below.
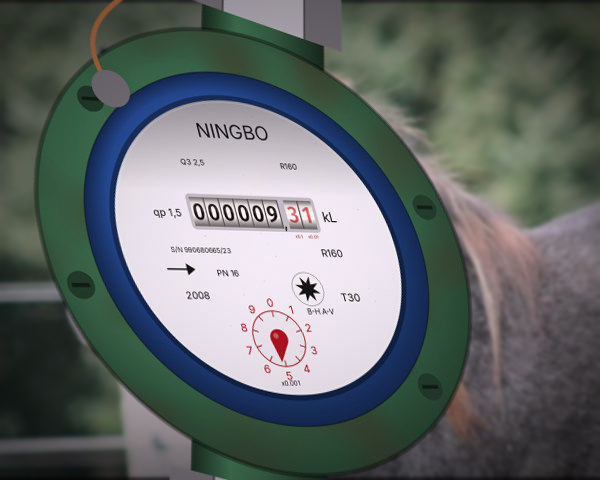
9.315 kL
